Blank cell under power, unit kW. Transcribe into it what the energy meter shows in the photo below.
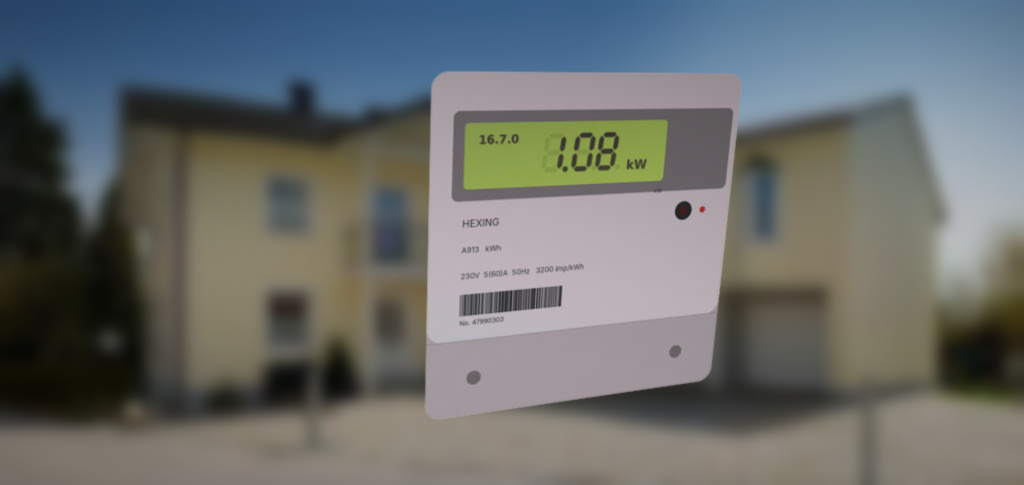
1.08 kW
